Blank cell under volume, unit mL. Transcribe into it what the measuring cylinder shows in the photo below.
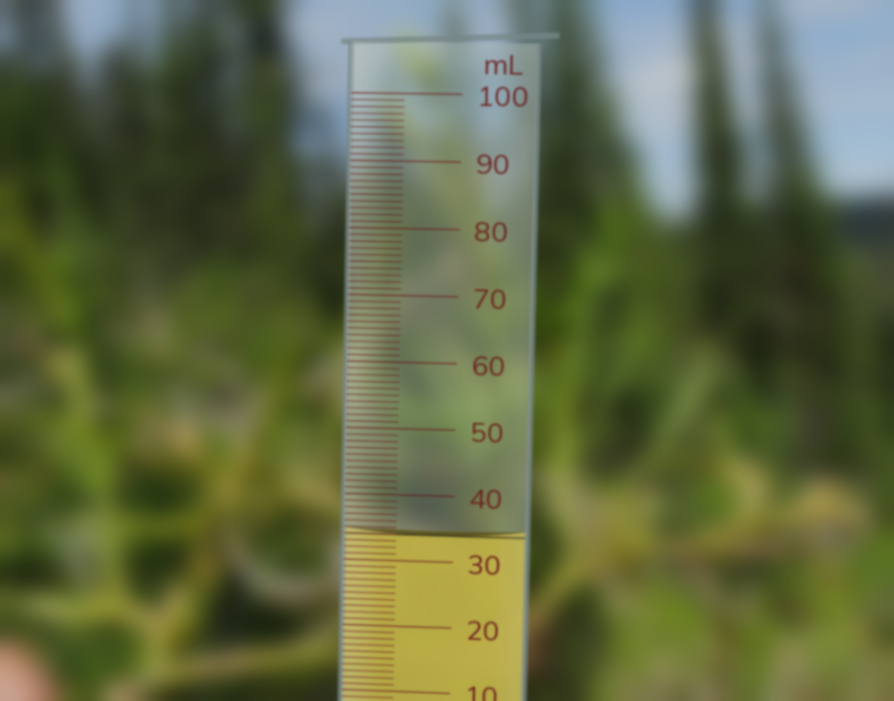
34 mL
